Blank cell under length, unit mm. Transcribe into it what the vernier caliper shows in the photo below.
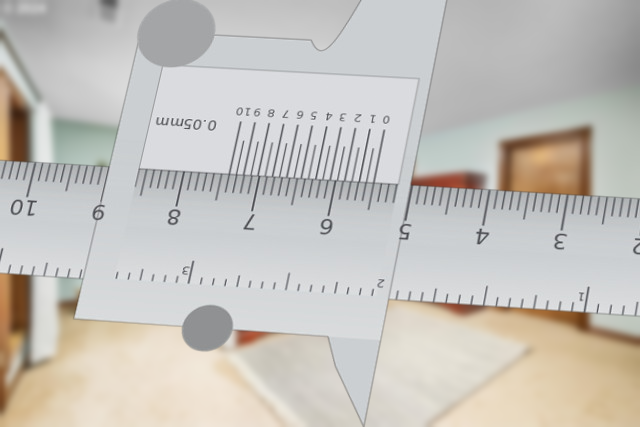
55.0 mm
